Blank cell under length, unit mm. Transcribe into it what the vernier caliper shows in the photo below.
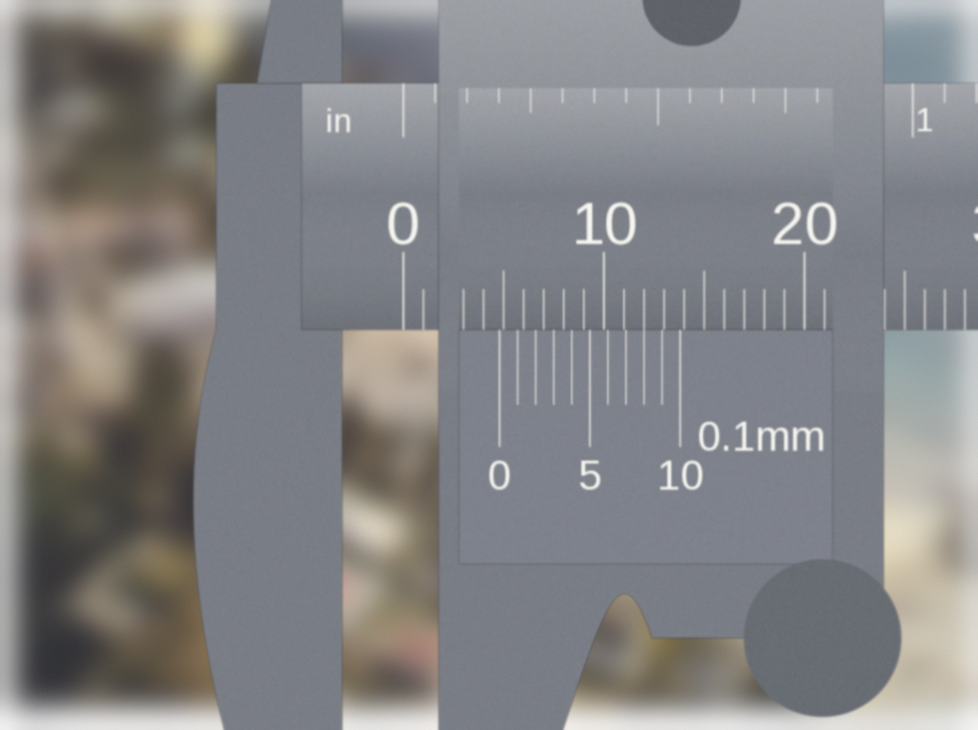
4.8 mm
